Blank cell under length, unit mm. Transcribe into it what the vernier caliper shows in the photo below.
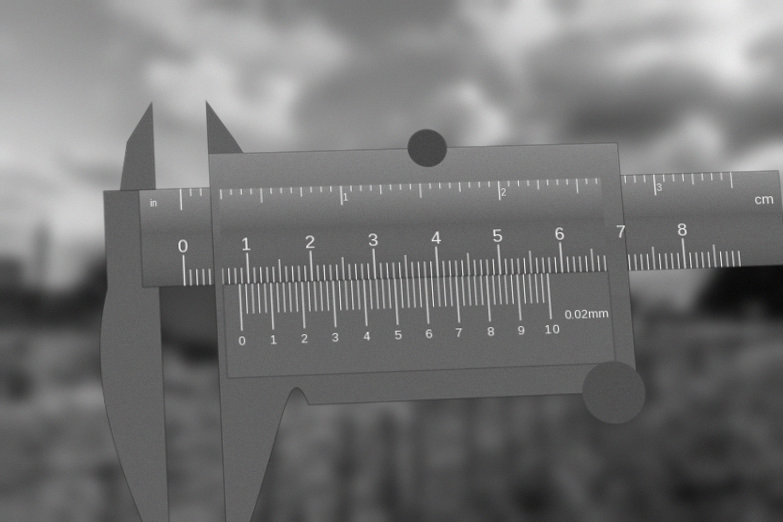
8.6 mm
